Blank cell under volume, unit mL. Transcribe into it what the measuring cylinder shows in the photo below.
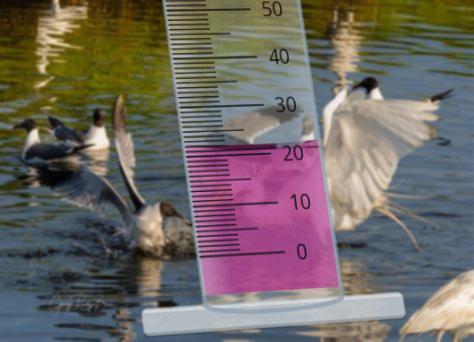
21 mL
